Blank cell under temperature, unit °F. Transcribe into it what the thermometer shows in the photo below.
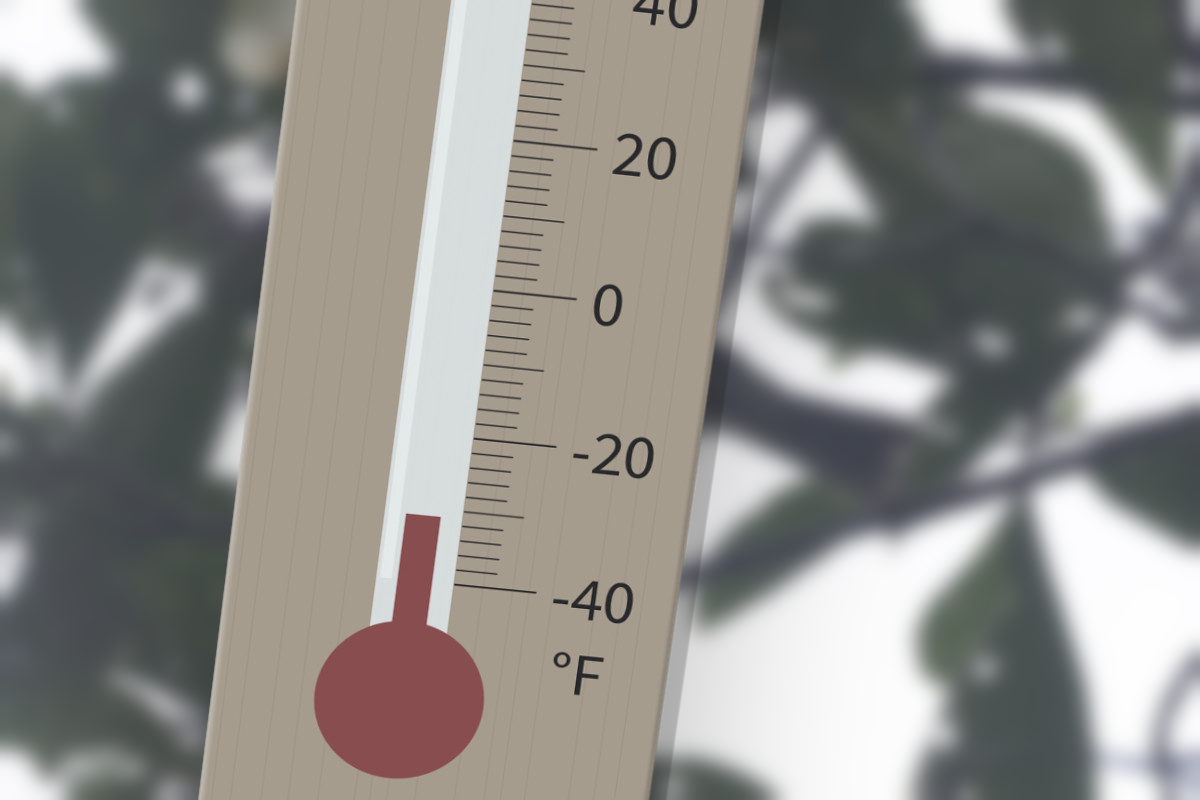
-31 °F
